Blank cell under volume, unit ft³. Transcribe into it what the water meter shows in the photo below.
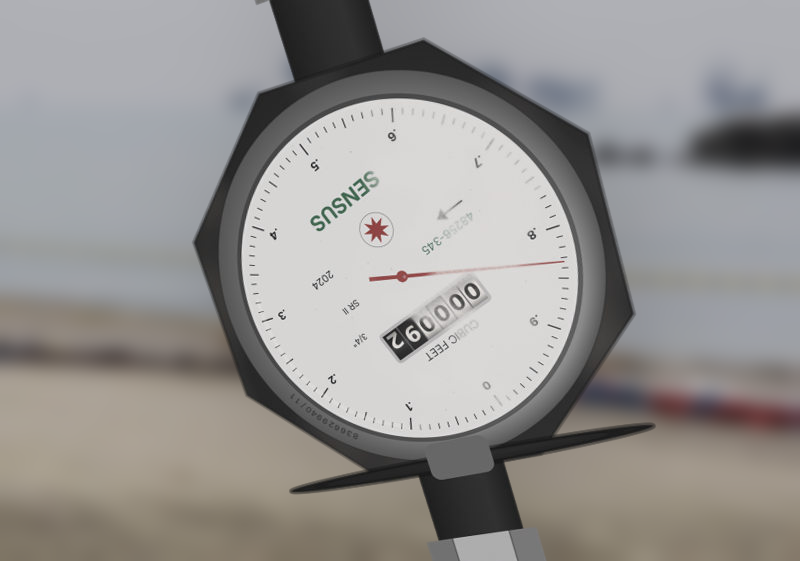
91.83 ft³
